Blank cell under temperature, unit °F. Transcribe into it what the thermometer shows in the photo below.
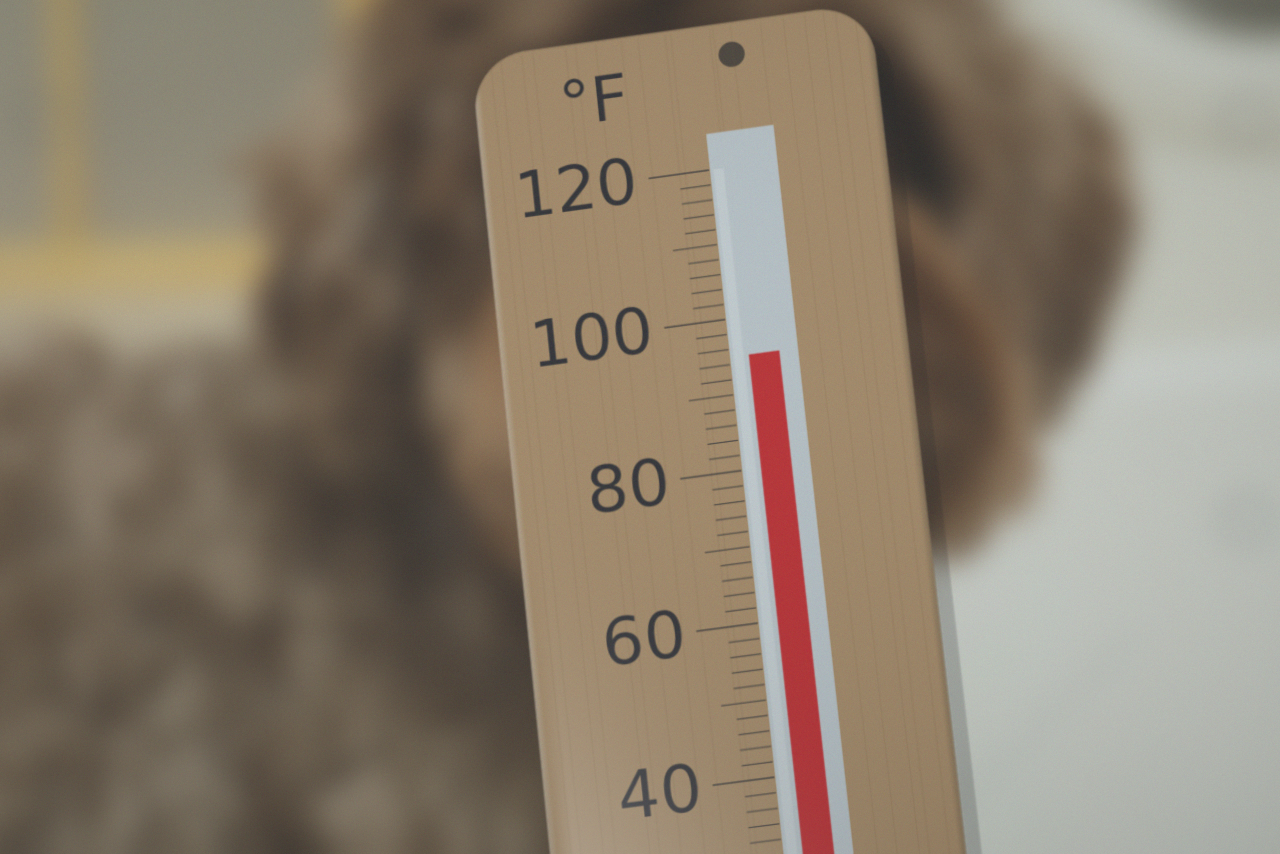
95 °F
